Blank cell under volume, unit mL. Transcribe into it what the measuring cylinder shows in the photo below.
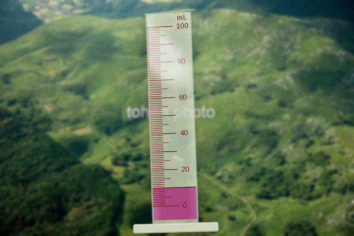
10 mL
